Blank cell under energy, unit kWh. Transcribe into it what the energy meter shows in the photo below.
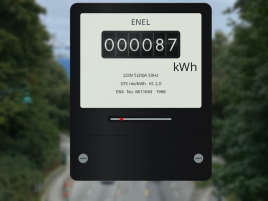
87 kWh
